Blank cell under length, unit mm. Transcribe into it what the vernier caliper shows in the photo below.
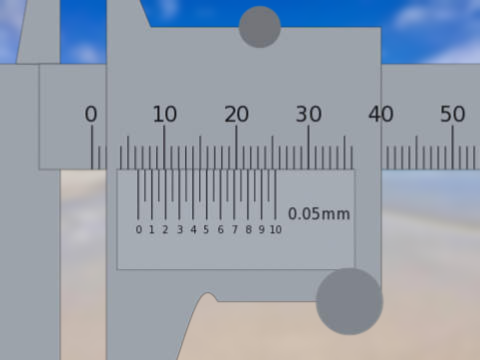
6.4 mm
